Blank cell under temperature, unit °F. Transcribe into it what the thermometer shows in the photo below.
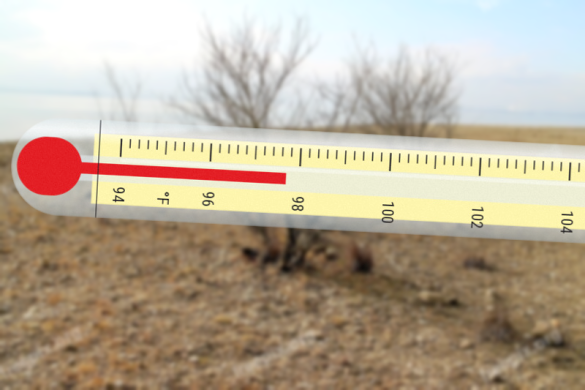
97.7 °F
